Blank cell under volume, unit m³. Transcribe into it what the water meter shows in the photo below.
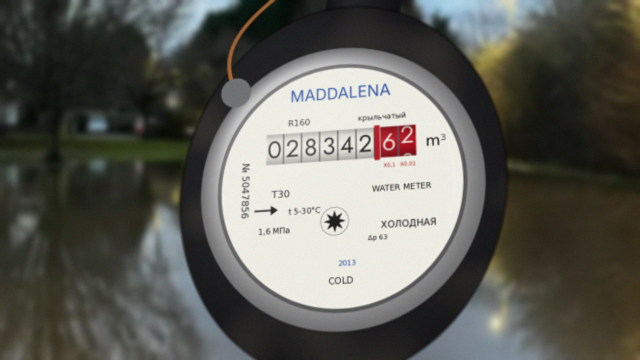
28342.62 m³
